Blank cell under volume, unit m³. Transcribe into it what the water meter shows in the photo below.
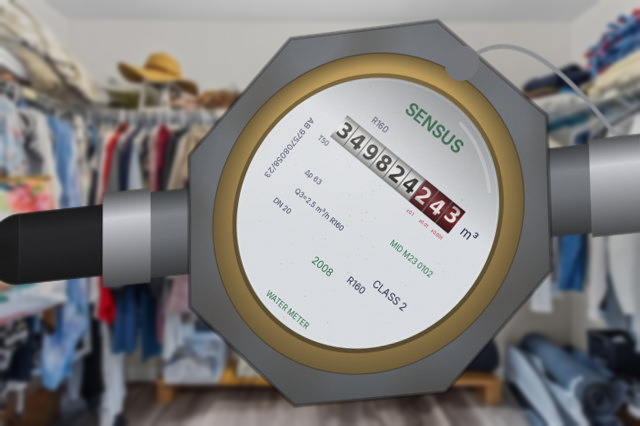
349824.243 m³
